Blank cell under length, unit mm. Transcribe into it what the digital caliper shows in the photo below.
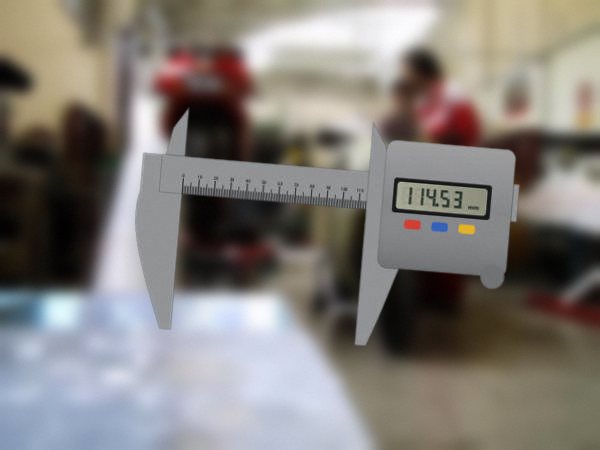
114.53 mm
